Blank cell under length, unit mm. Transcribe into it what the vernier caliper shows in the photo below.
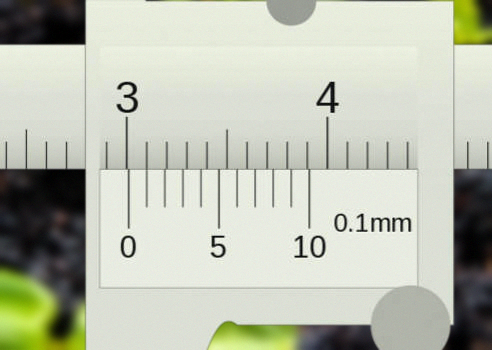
30.1 mm
